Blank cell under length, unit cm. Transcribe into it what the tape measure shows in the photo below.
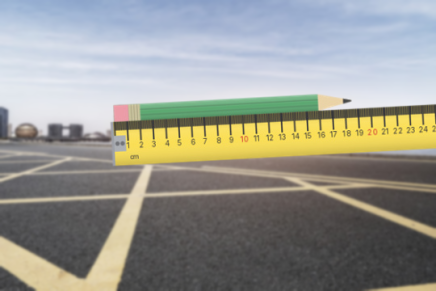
18.5 cm
